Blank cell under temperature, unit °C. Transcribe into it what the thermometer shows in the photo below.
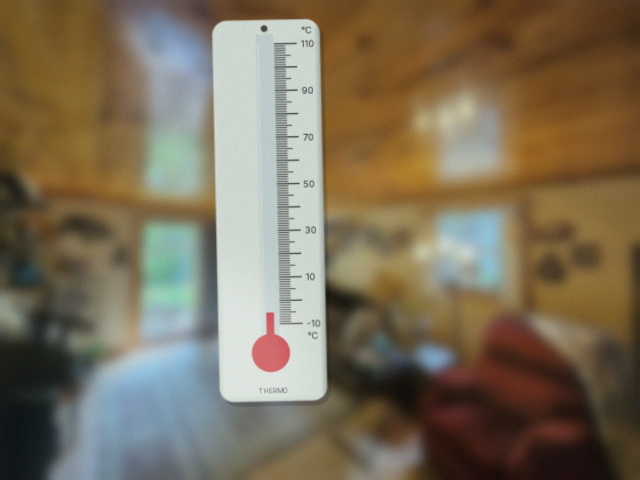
-5 °C
